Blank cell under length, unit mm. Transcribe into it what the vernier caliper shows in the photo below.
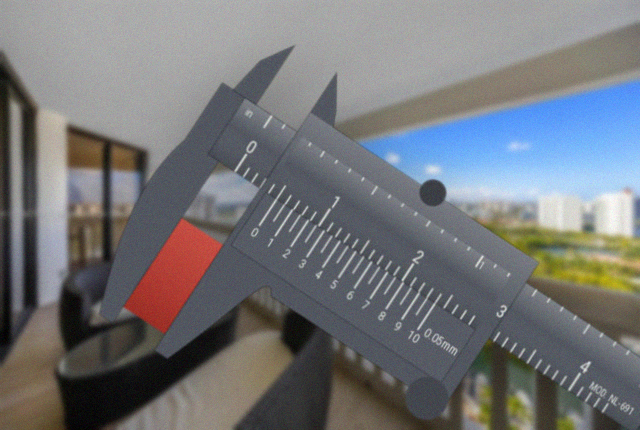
5.0 mm
